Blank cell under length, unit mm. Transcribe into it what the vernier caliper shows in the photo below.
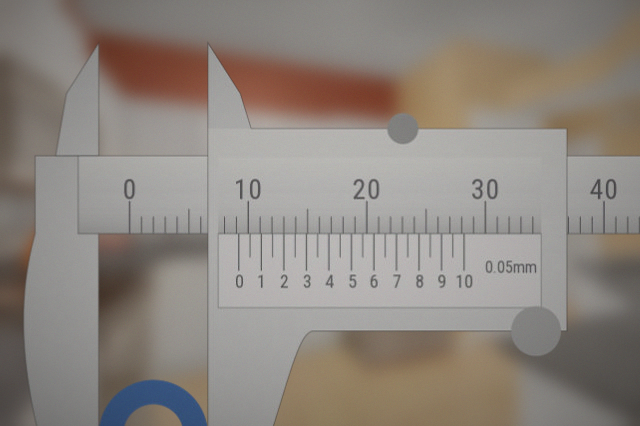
9.2 mm
